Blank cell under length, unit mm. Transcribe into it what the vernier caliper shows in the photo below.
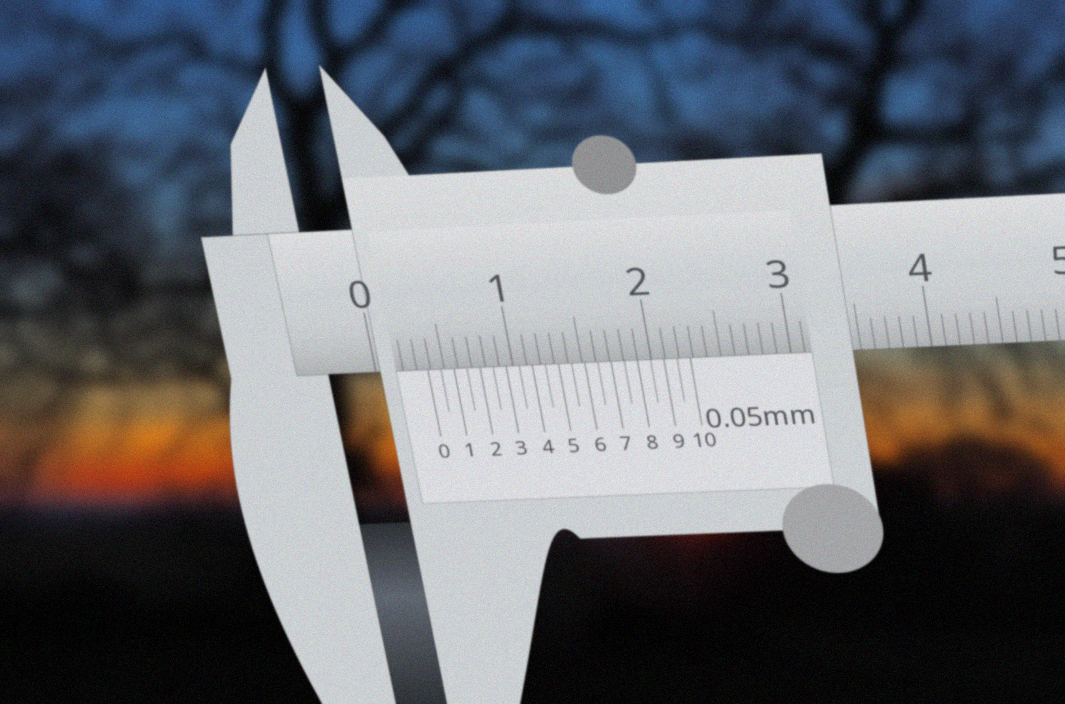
3.8 mm
